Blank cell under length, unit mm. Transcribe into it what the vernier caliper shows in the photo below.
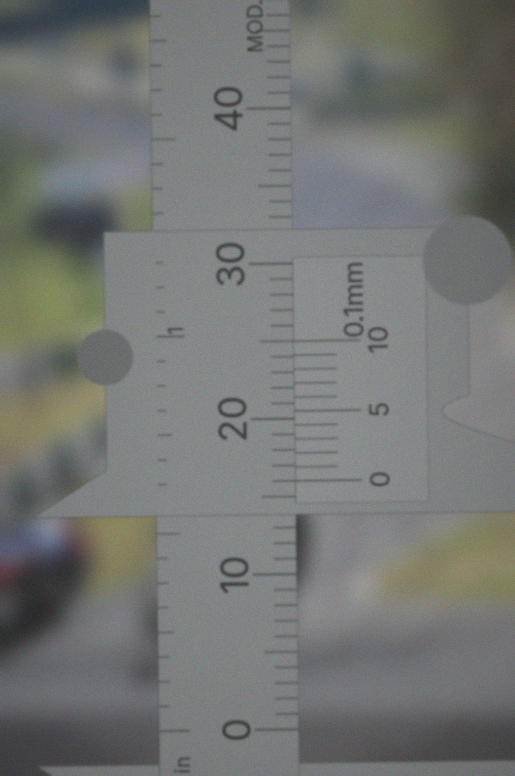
16.0 mm
